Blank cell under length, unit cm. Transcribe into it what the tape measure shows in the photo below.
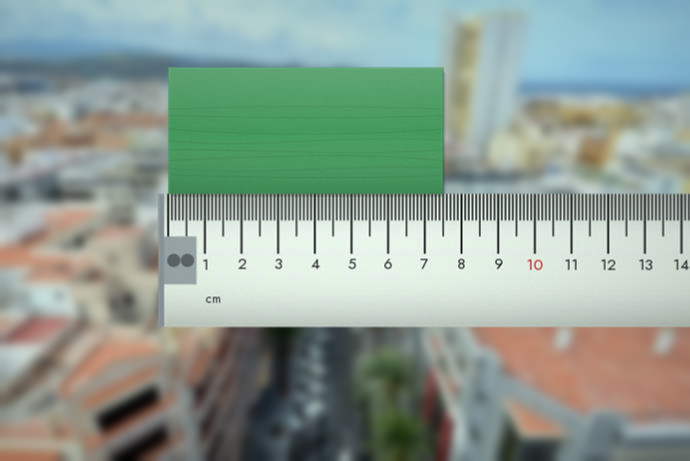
7.5 cm
